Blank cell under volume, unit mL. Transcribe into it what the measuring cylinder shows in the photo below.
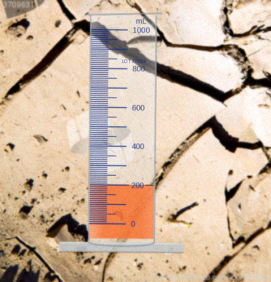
200 mL
